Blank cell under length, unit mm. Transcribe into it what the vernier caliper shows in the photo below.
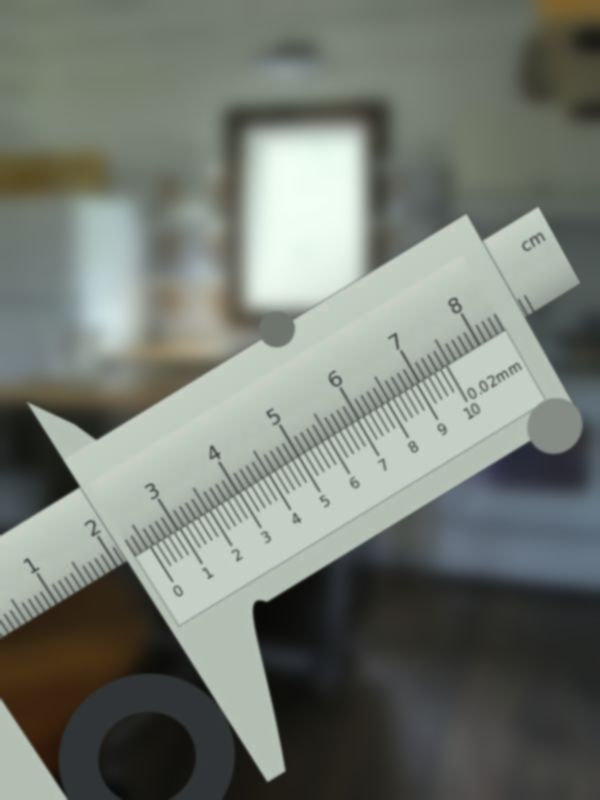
25.5 mm
